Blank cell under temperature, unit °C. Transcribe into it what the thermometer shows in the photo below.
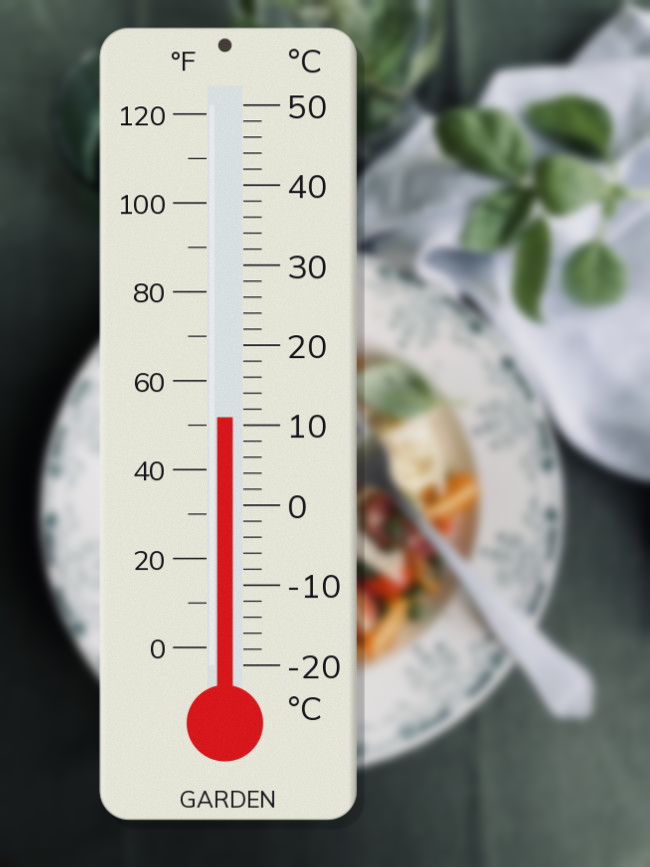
11 °C
